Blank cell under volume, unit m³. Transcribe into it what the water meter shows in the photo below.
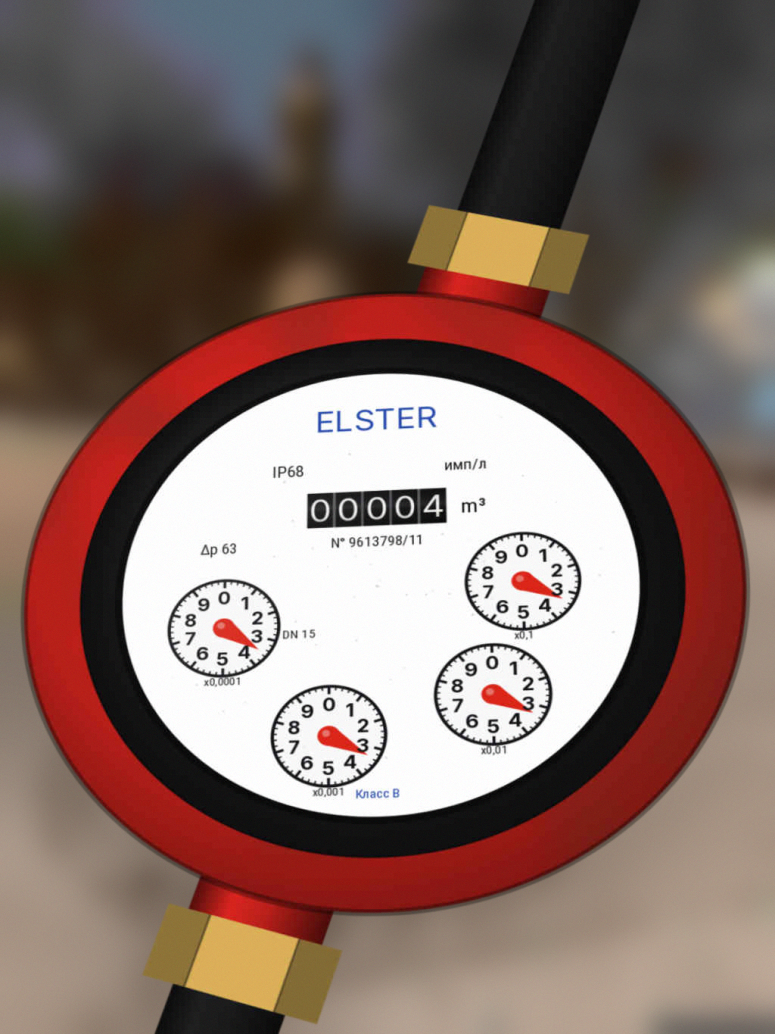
4.3333 m³
